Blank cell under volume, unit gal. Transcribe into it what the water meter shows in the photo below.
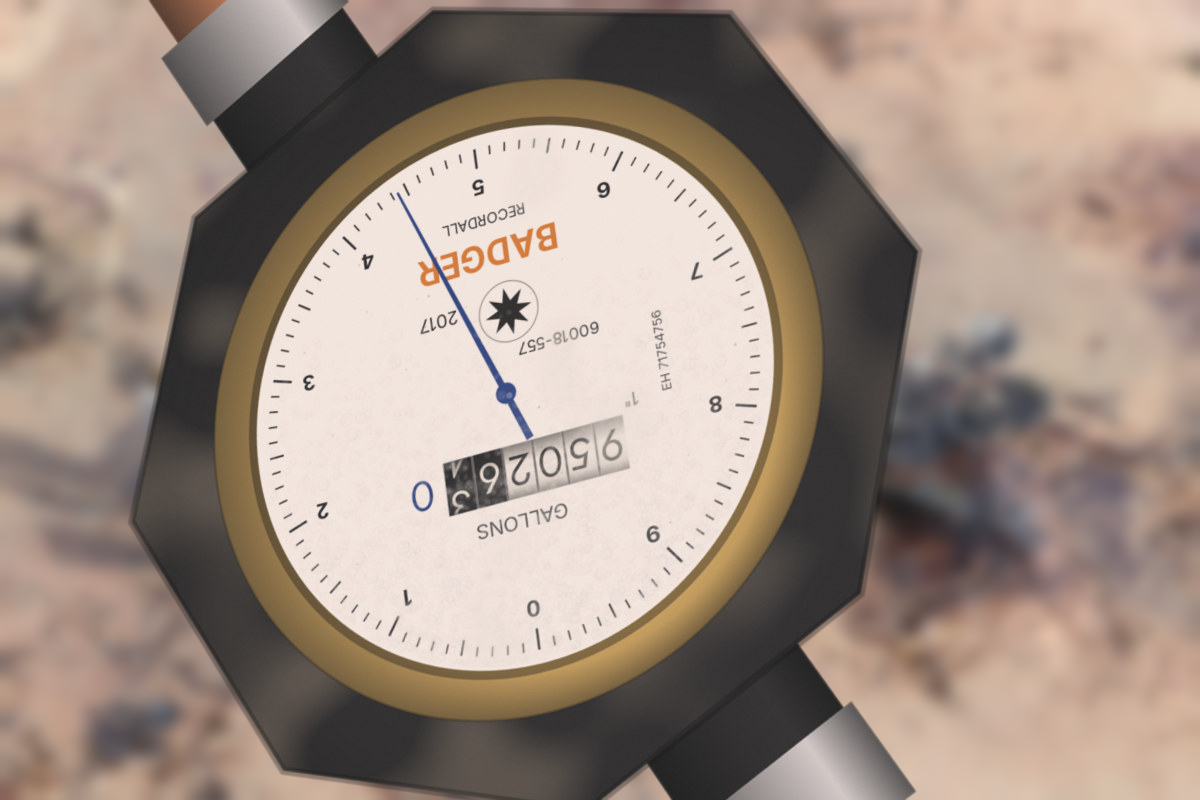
9502634.4 gal
